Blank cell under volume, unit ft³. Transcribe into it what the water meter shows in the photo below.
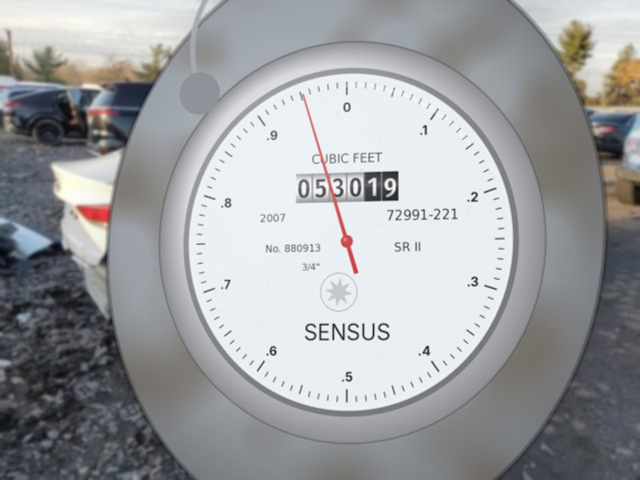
53018.95 ft³
